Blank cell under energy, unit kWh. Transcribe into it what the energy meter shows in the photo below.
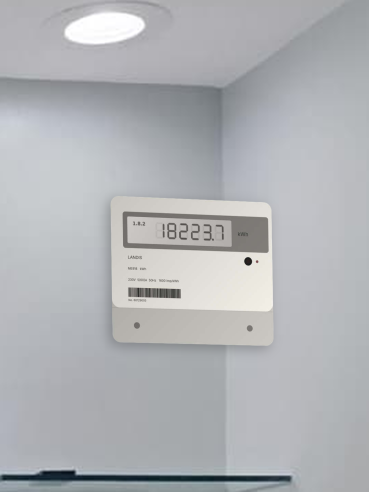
18223.7 kWh
